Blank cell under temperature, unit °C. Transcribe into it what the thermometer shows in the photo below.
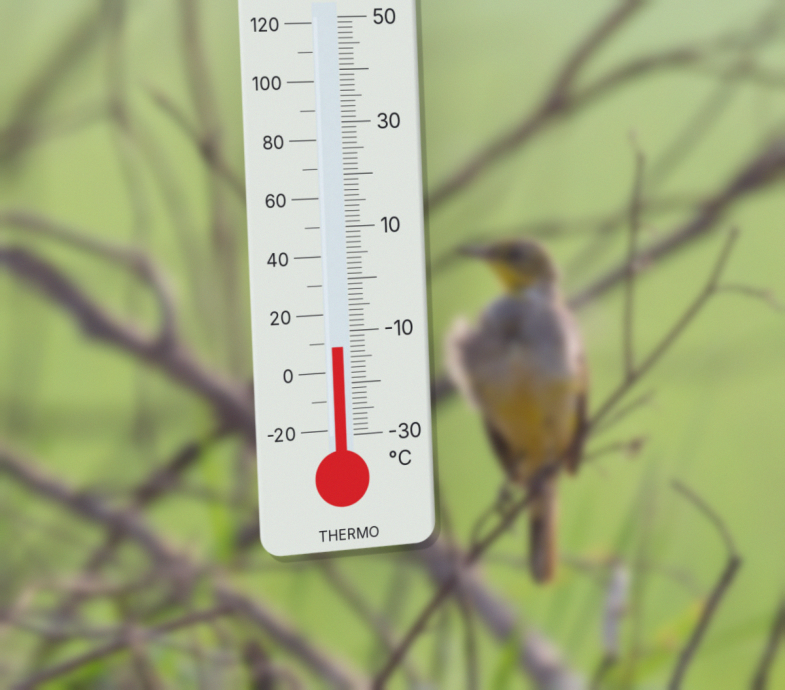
-13 °C
